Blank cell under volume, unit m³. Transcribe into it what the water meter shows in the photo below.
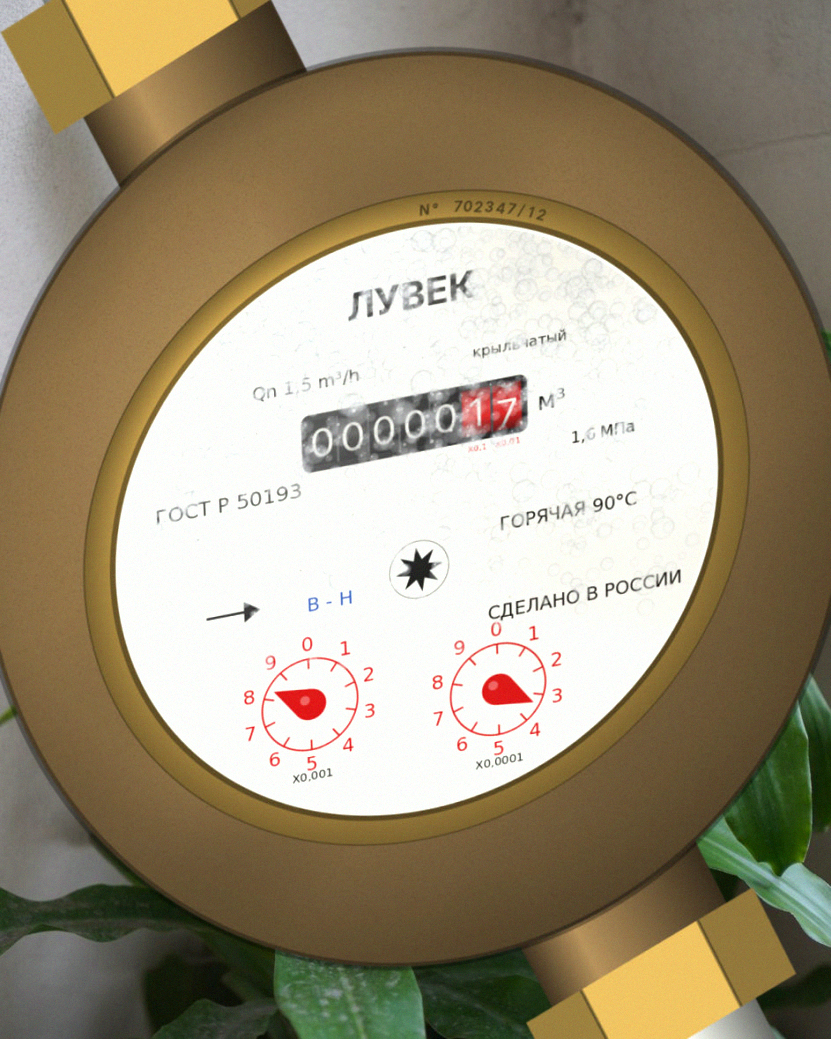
0.1683 m³
